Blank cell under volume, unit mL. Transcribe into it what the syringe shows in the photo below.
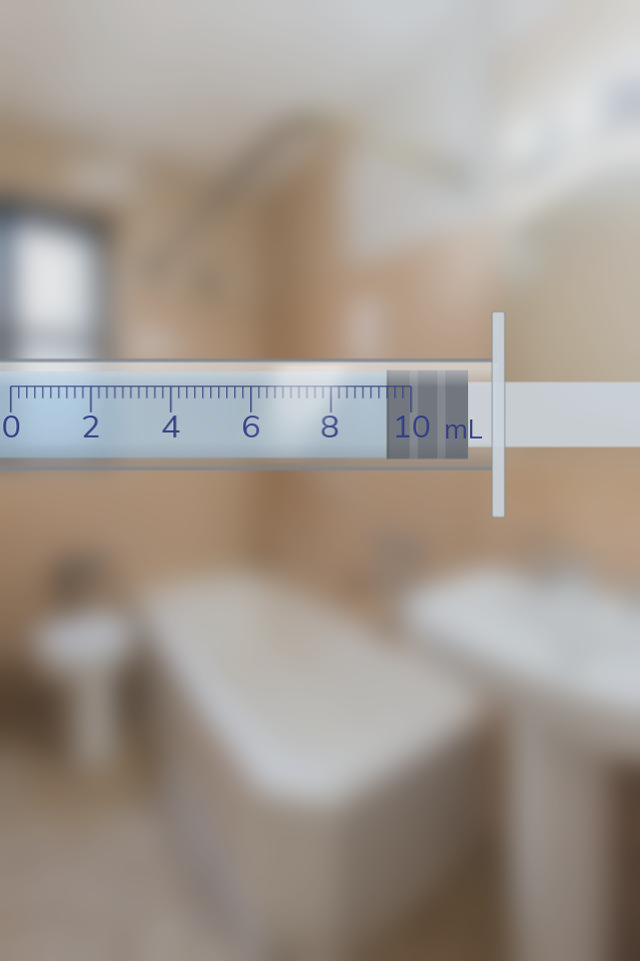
9.4 mL
